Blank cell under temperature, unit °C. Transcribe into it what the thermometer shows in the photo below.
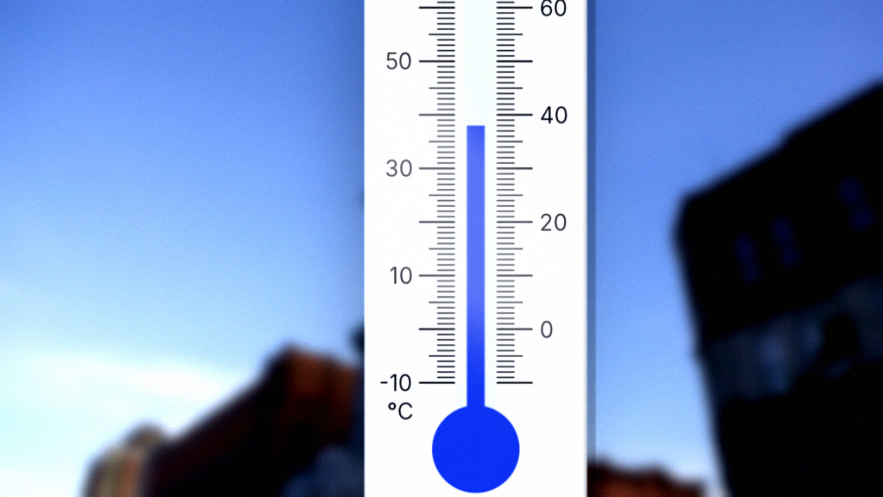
38 °C
